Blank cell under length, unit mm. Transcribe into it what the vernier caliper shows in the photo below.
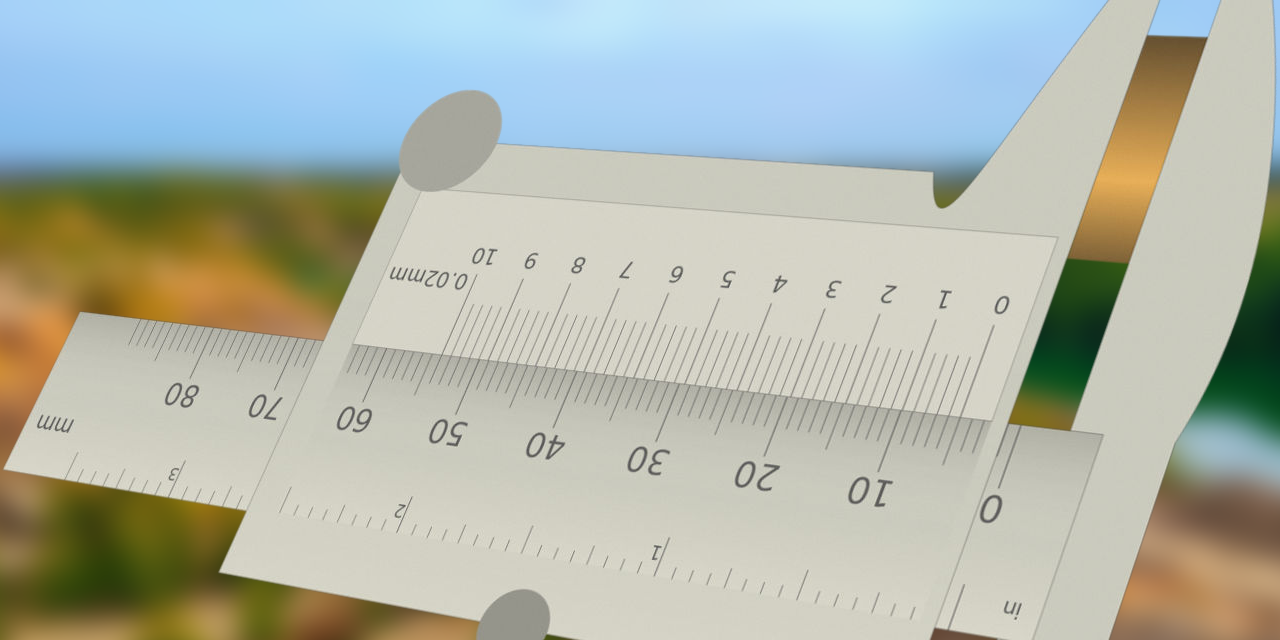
5.0 mm
